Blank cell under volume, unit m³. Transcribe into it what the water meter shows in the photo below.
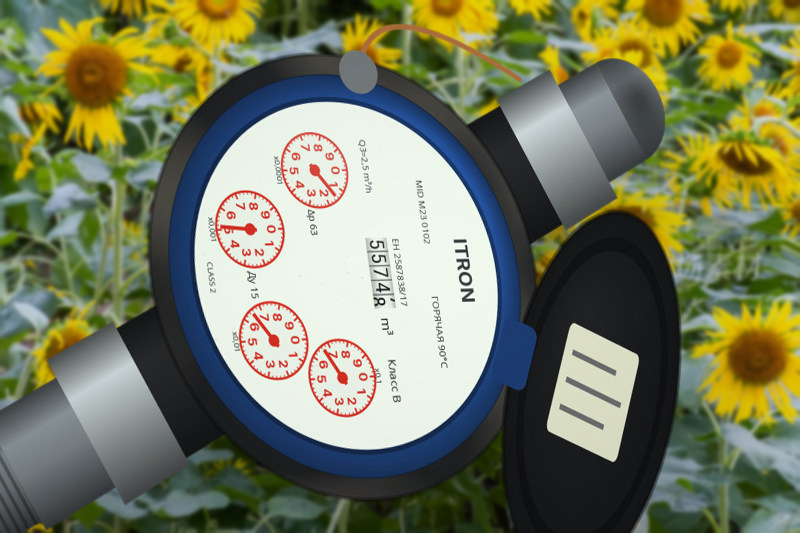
55747.6651 m³
